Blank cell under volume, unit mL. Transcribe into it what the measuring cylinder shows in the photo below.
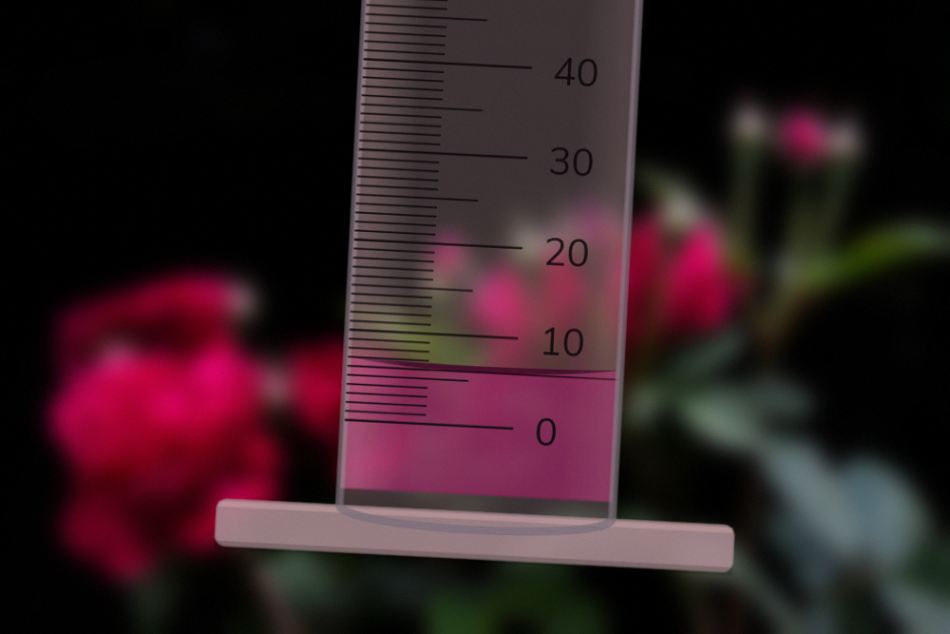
6 mL
